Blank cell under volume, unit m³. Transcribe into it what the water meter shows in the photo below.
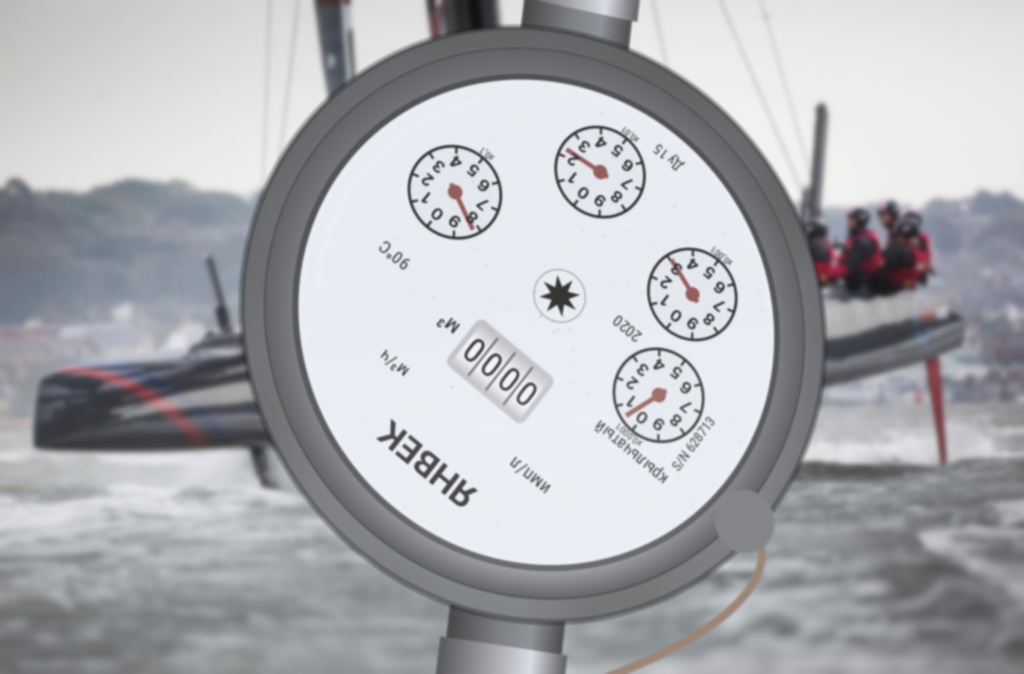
0.8230 m³
